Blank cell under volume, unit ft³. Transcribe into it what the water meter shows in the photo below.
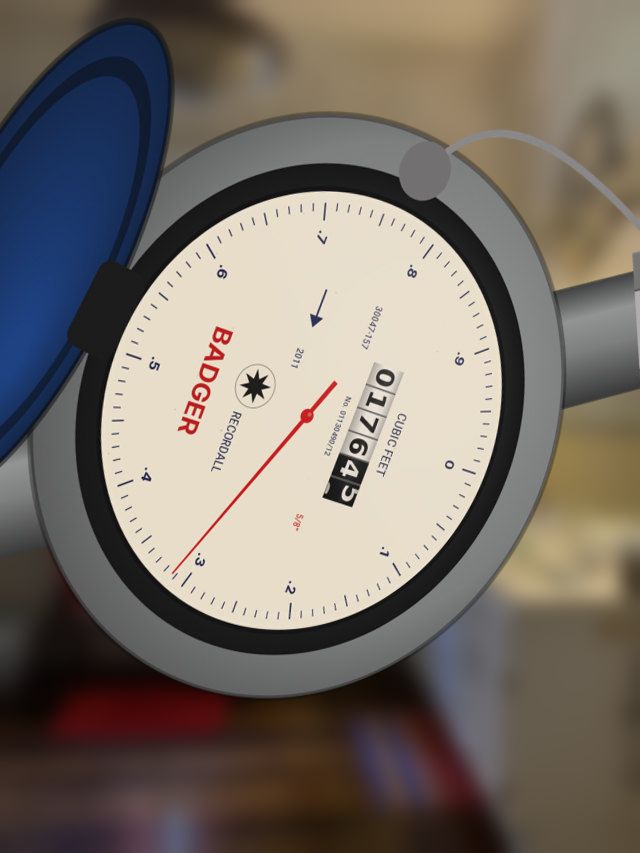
17645.31 ft³
